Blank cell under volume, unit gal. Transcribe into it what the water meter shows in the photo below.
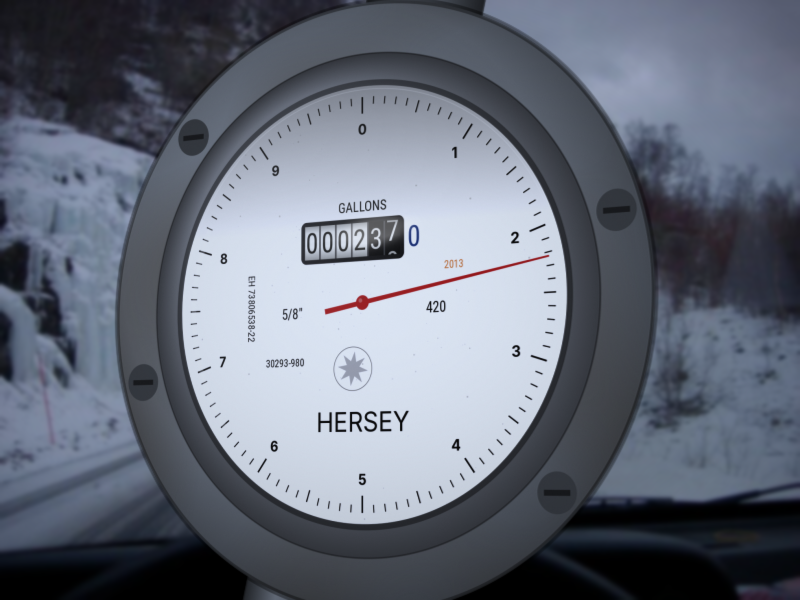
2372.2 gal
